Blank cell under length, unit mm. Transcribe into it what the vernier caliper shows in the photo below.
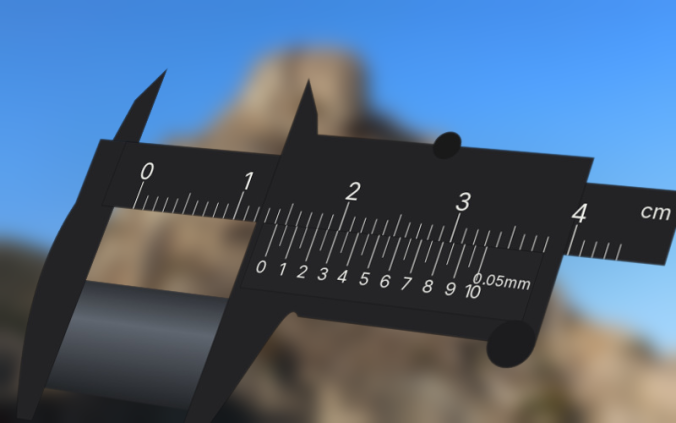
14.2 mm
